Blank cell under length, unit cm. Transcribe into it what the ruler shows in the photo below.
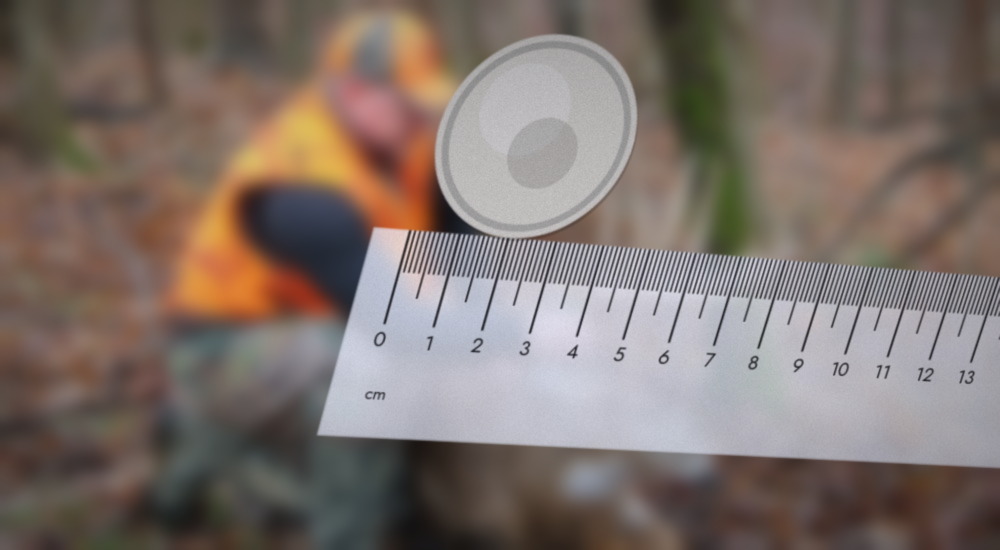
4 cm
